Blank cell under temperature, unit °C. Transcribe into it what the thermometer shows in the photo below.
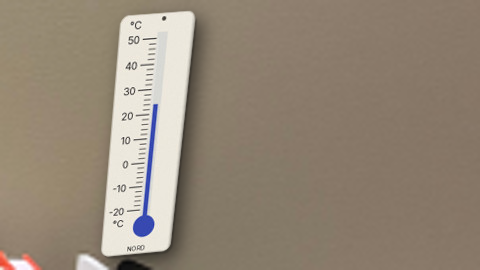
24 °C
